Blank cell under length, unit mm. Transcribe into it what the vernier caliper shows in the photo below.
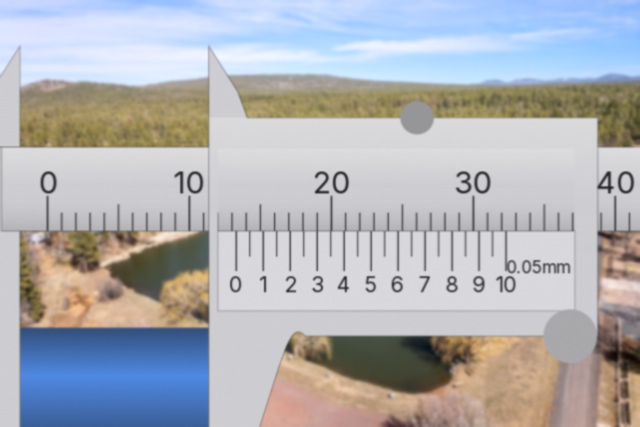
13.3 mm
